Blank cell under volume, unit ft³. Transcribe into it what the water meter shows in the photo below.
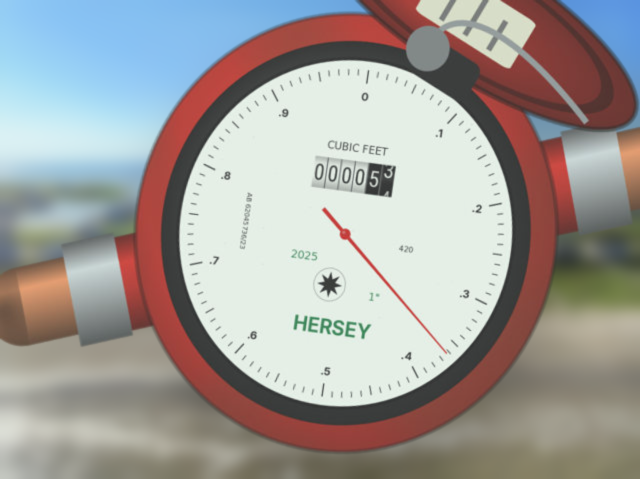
53.36 ft³
